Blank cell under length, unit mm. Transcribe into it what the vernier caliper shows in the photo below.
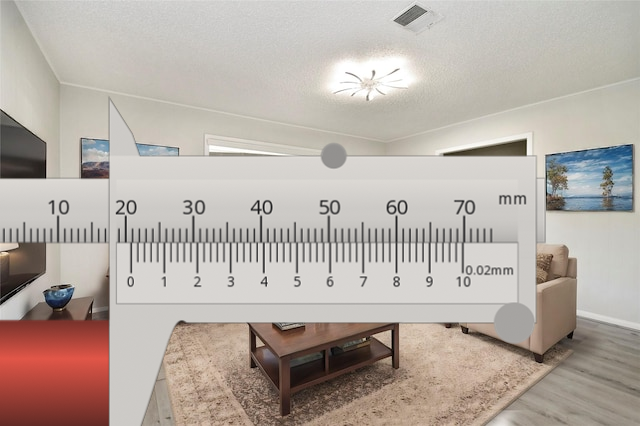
20.8 mm
